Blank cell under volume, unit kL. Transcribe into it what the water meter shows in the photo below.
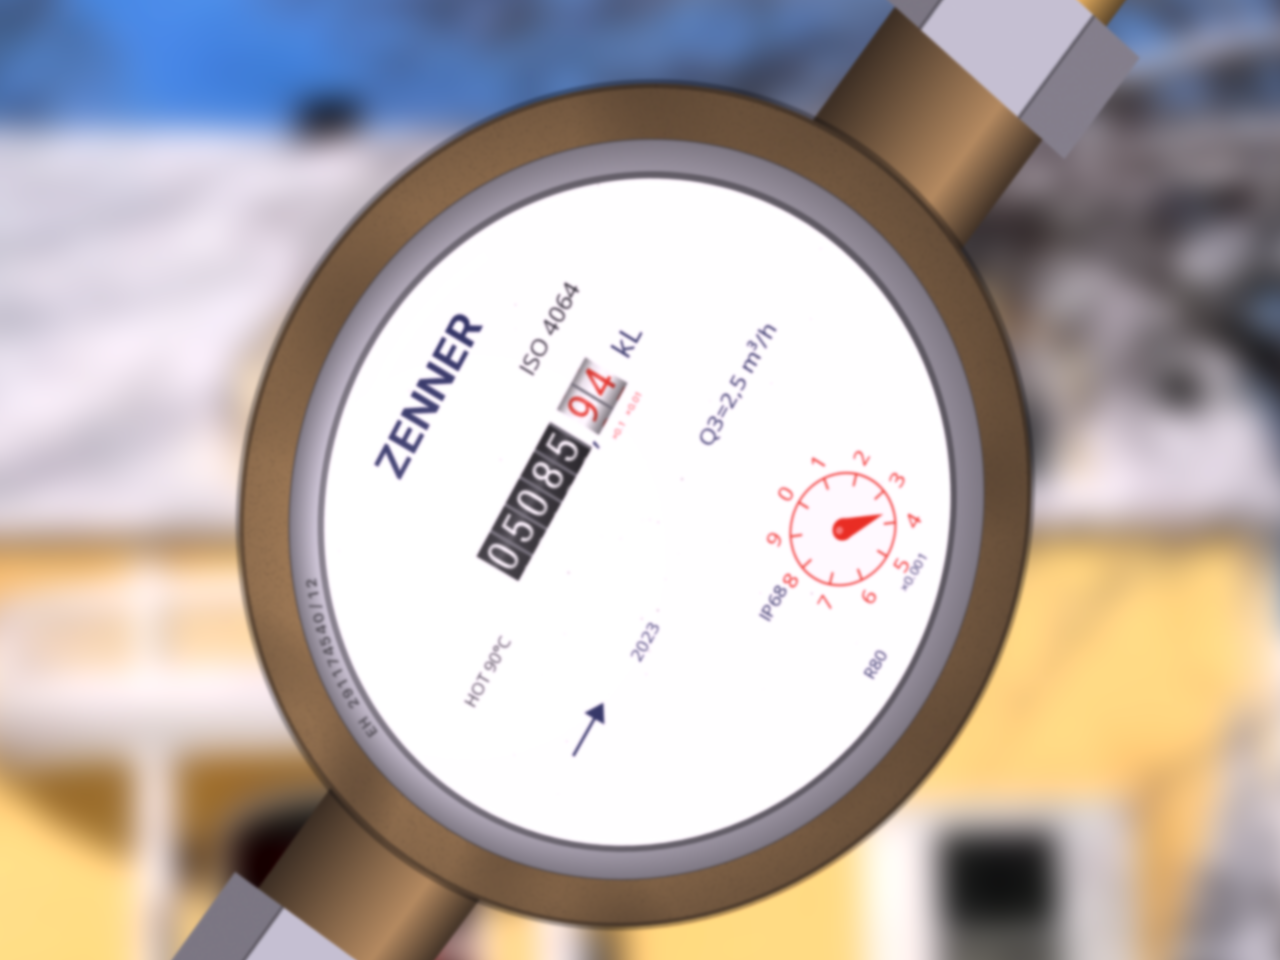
5085.943 kL
